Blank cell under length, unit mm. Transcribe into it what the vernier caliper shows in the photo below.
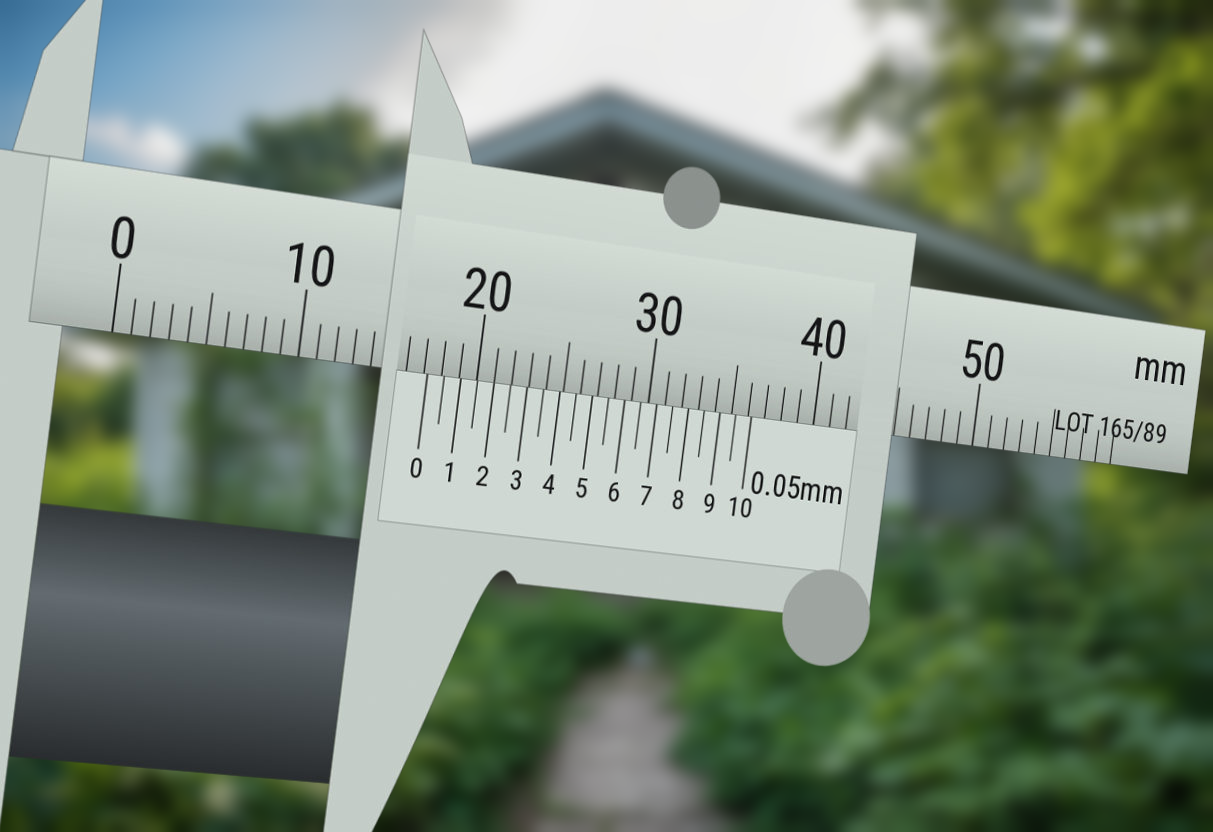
17.2 mm
